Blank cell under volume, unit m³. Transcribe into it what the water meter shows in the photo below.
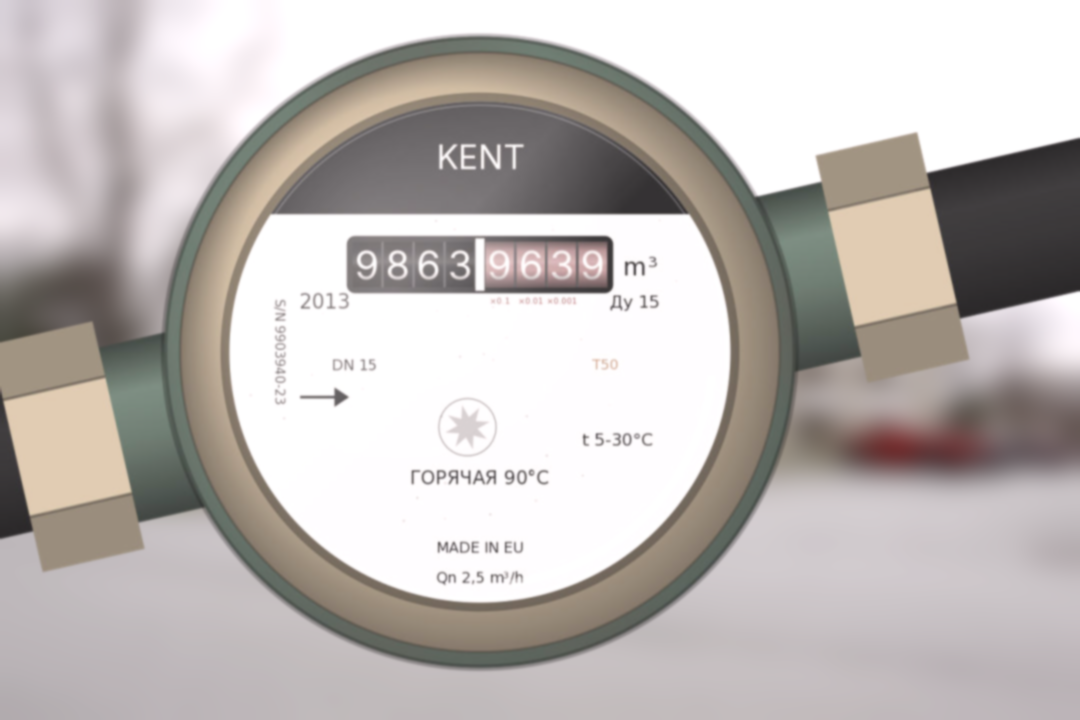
9863.9639 m³
